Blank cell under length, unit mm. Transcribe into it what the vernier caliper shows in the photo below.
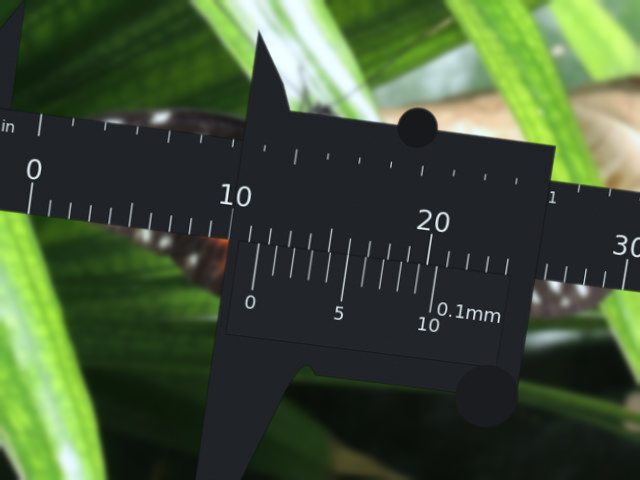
11.5 mm
